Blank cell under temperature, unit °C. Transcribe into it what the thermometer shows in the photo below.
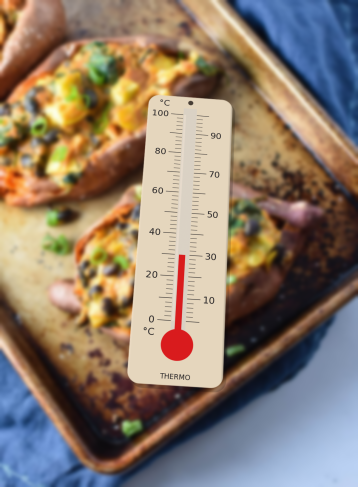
30 °C
